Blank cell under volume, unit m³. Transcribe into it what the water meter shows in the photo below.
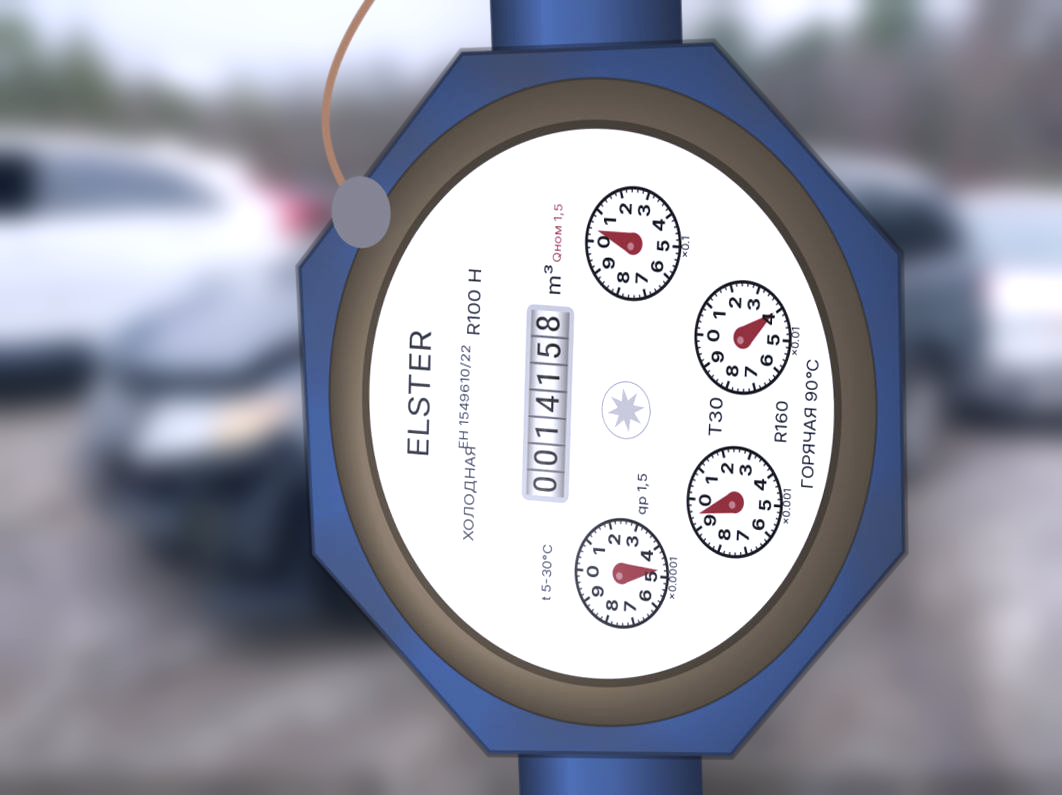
14158.0394 m³
